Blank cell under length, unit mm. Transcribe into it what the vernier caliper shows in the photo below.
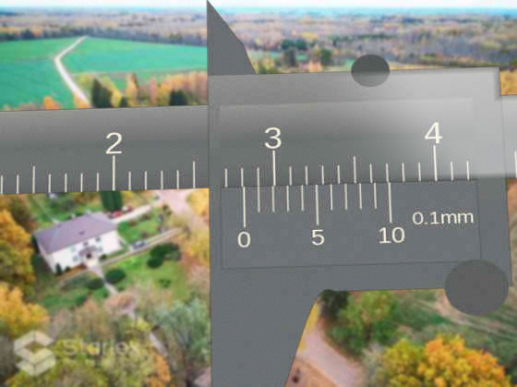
28.1 mm
